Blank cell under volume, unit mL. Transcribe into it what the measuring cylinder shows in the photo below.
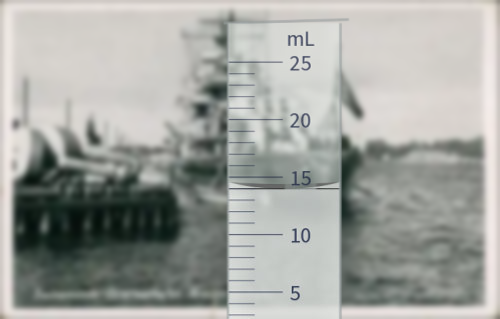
14 mL
